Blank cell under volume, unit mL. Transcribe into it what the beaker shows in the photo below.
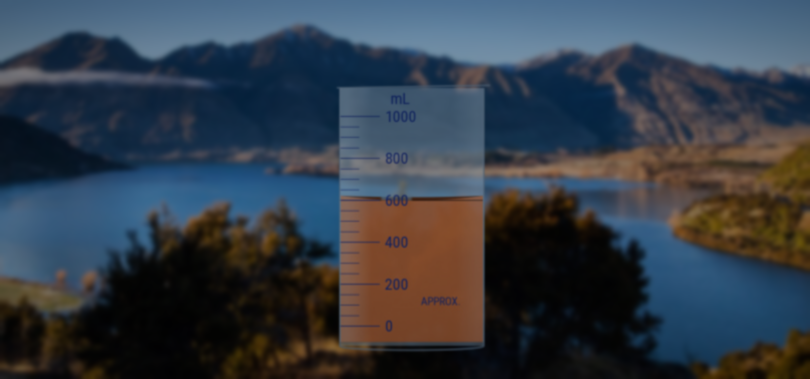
600 mL
